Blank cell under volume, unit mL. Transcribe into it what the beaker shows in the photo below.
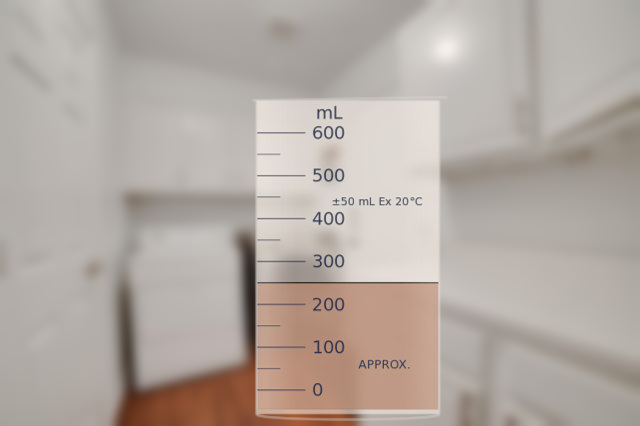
250 mL
